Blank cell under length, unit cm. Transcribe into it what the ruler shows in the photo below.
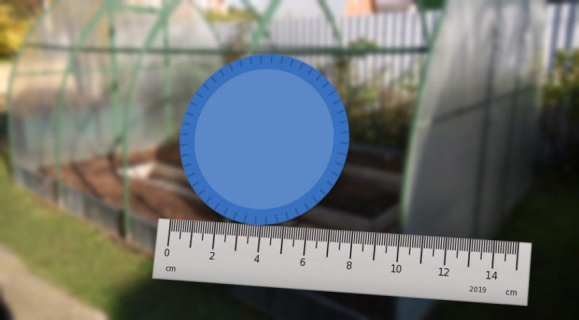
7.5 cm
